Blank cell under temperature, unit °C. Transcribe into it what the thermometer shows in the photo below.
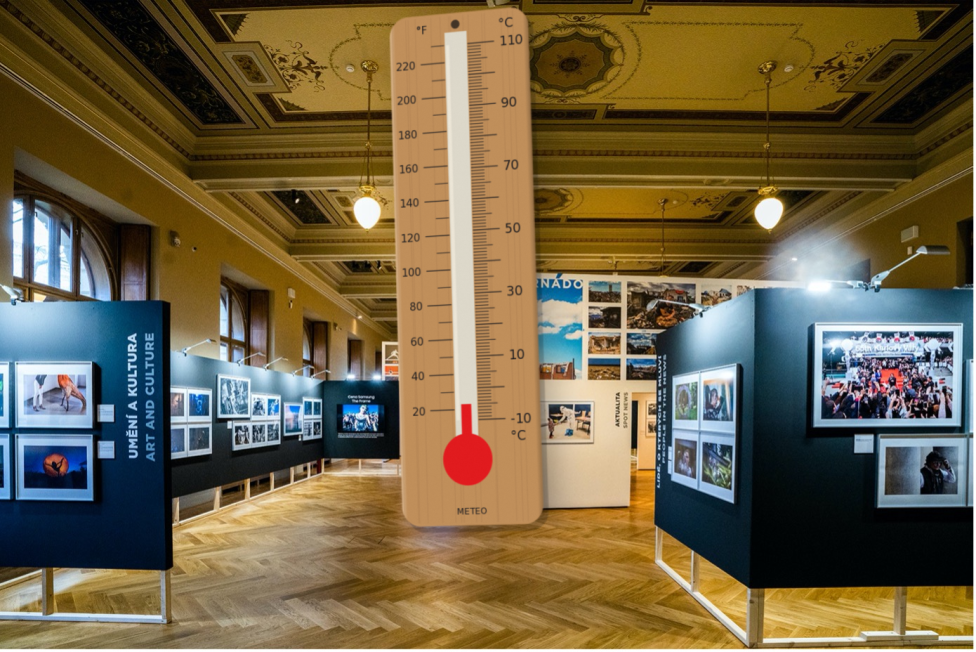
-5 °C
